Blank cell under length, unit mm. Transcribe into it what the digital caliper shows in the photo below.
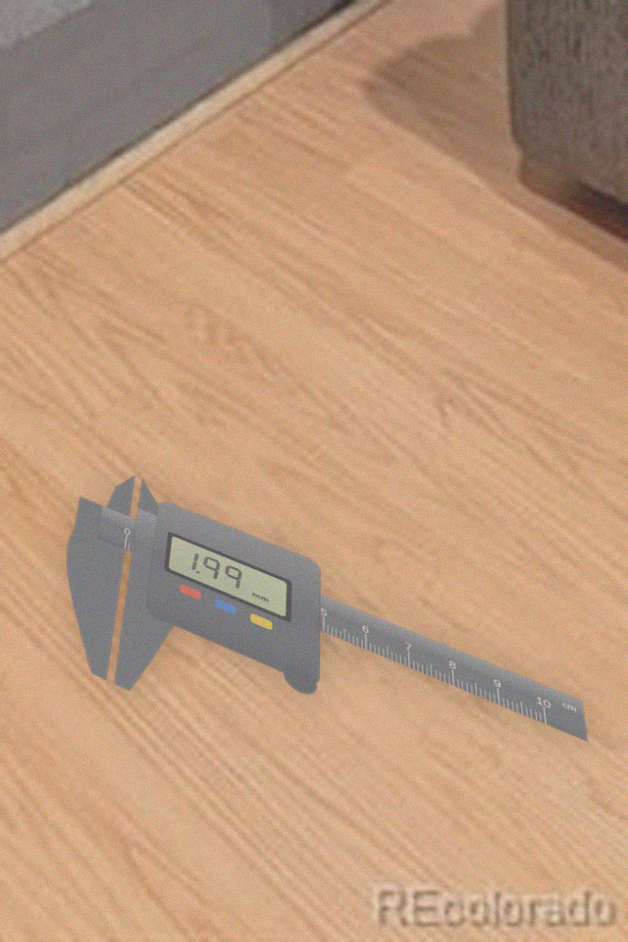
1.99 mm
